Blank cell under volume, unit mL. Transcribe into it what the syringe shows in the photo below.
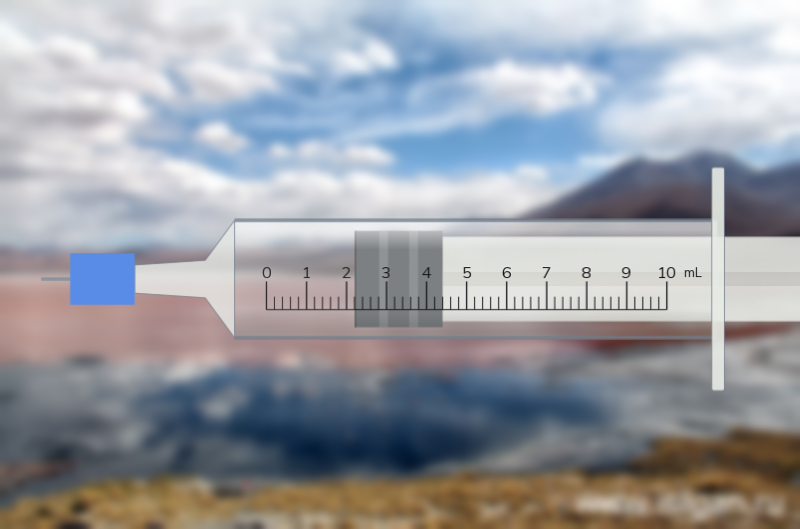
2.2 mL
